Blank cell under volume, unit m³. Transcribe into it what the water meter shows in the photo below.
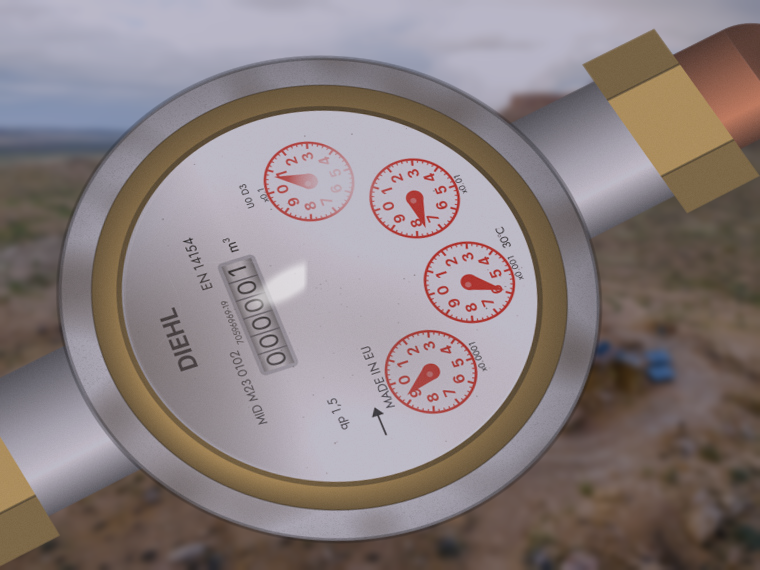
1.0759 m³
